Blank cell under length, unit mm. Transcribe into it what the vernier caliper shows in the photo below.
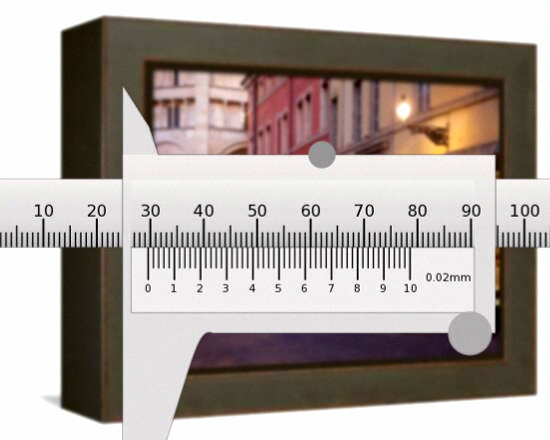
29.6 mm
